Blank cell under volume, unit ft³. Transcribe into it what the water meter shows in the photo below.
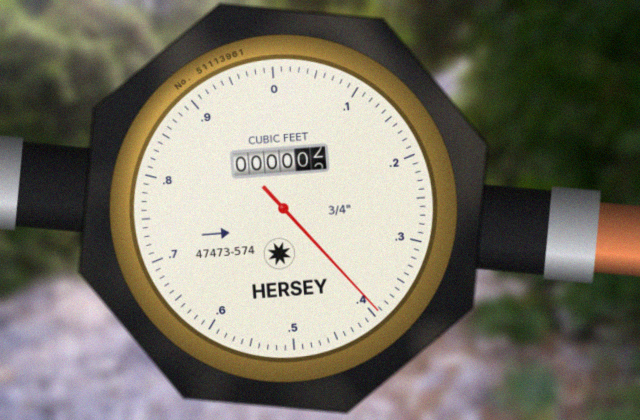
2.39 ft³
